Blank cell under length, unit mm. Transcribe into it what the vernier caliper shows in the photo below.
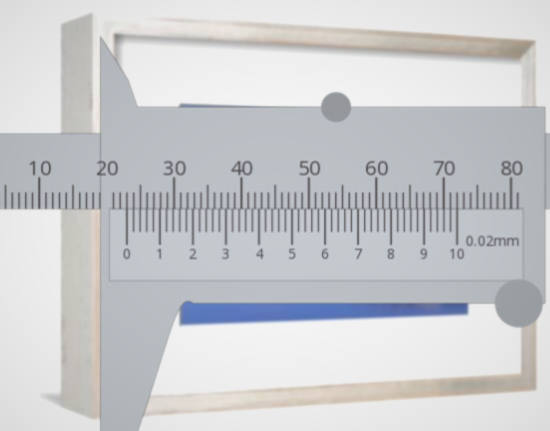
23.0 mm
